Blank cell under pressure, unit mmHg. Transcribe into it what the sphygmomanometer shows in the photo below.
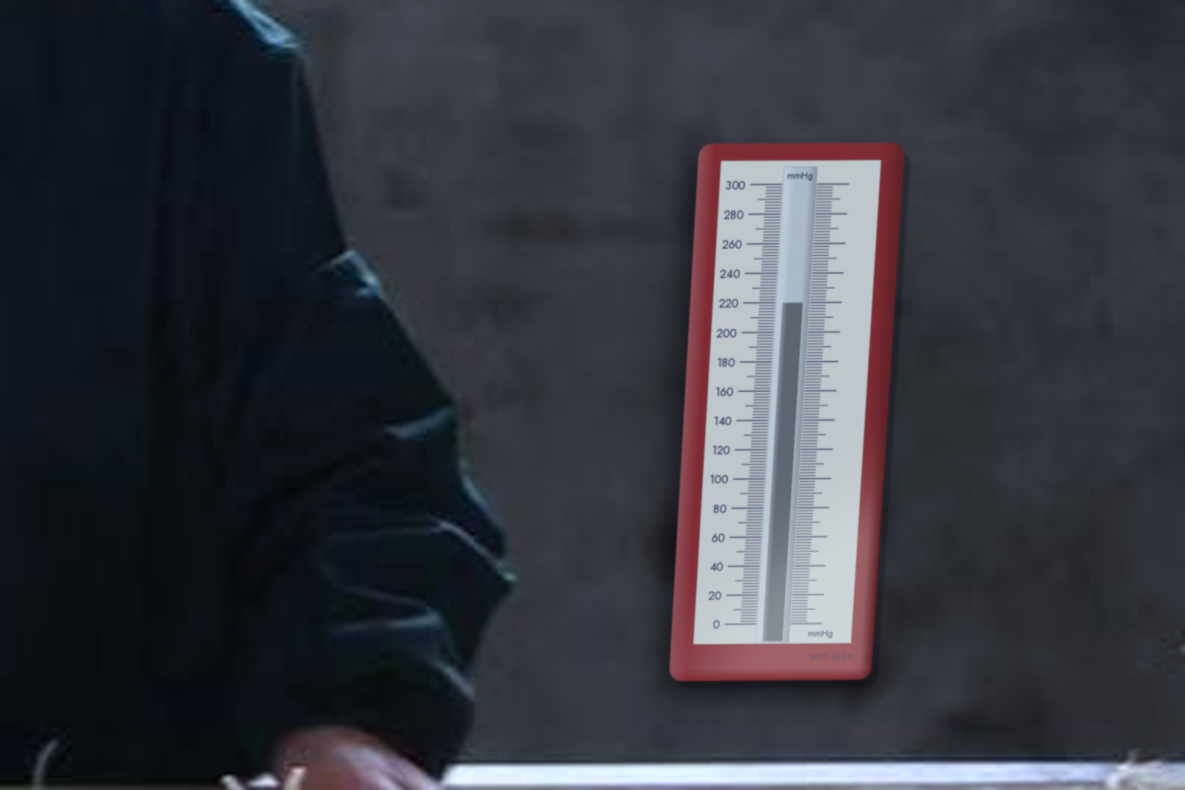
220 mmHg
